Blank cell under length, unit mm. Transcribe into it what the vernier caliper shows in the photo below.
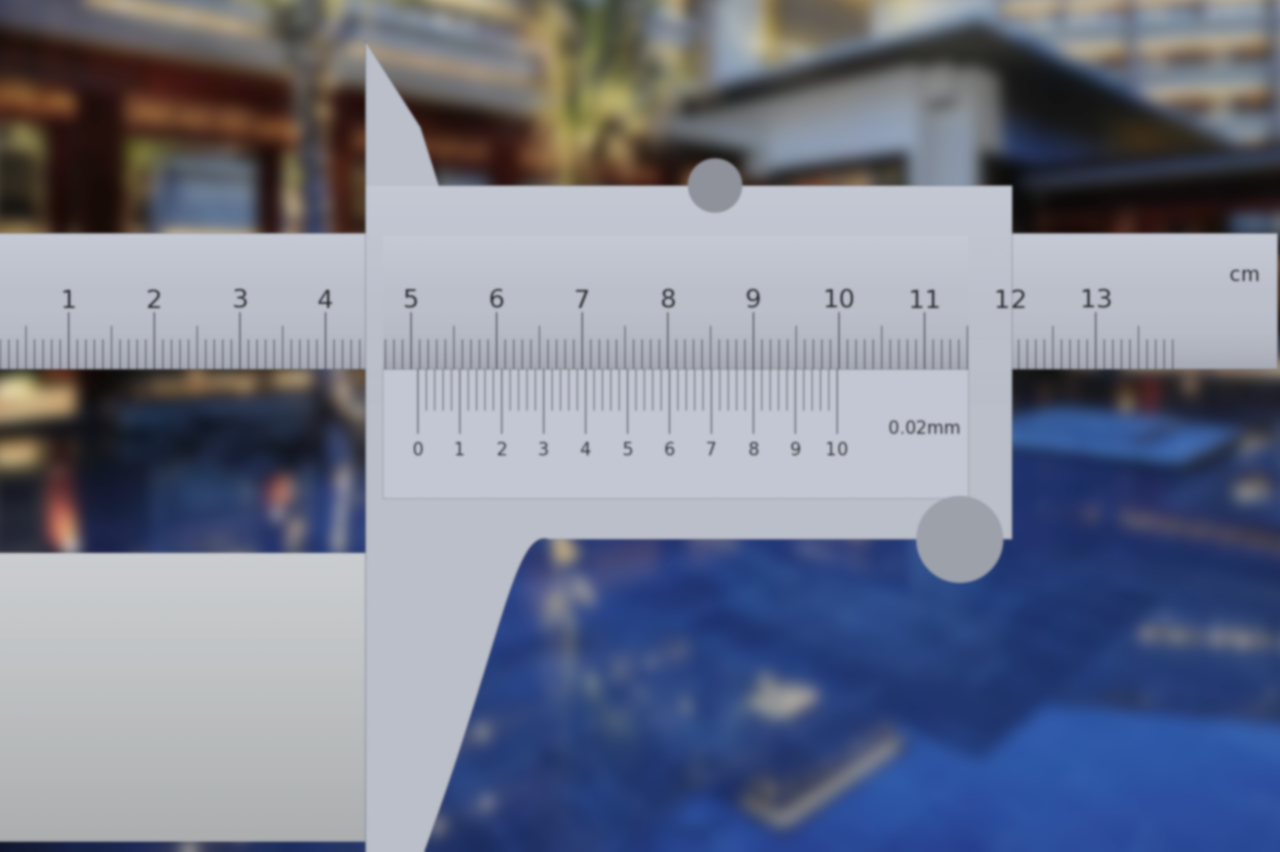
50.8 mm
